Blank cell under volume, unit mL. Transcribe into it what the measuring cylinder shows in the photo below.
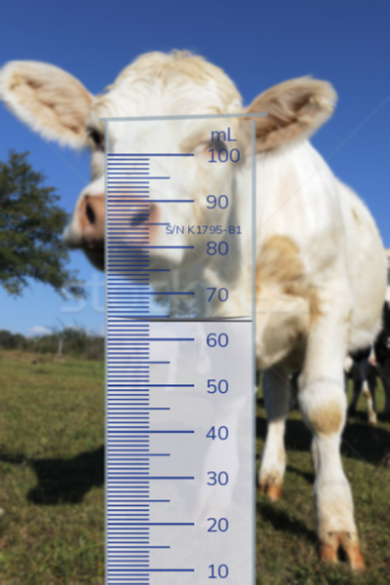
64 mL
